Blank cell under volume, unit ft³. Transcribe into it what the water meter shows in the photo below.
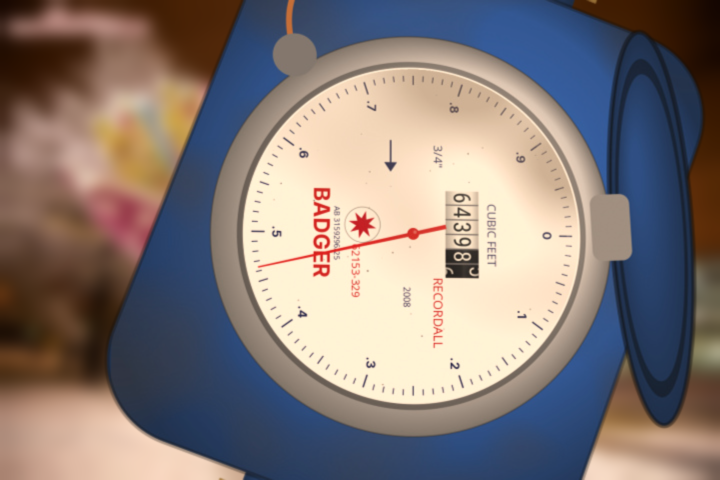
643985.46 ft³
